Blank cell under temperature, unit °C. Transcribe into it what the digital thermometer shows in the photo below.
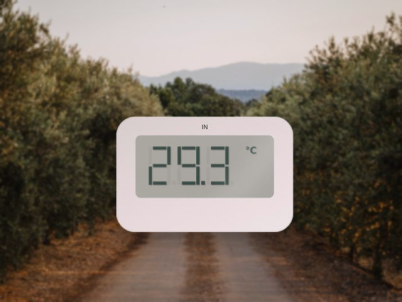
29.3 °C
